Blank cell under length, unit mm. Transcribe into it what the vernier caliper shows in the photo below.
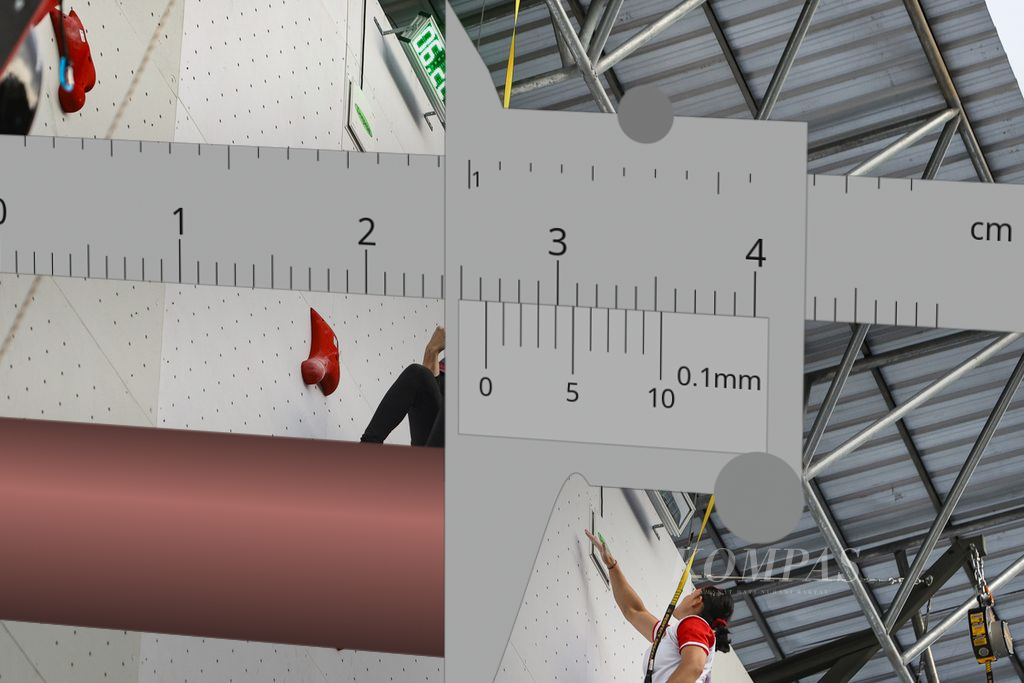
26.3 mm
